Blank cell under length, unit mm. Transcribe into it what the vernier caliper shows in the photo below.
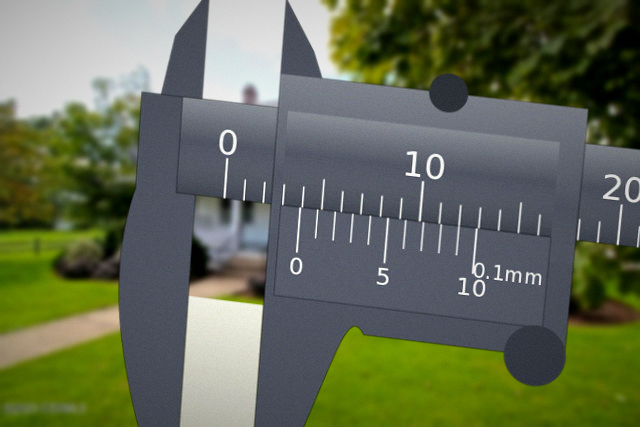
3.9 mm
